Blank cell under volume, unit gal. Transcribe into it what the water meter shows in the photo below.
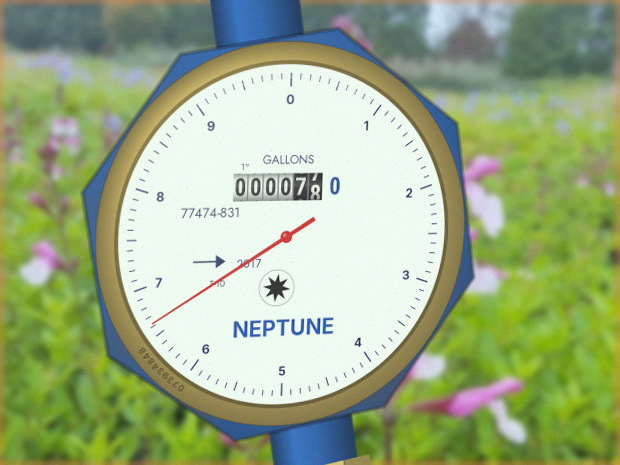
776.6 gal
